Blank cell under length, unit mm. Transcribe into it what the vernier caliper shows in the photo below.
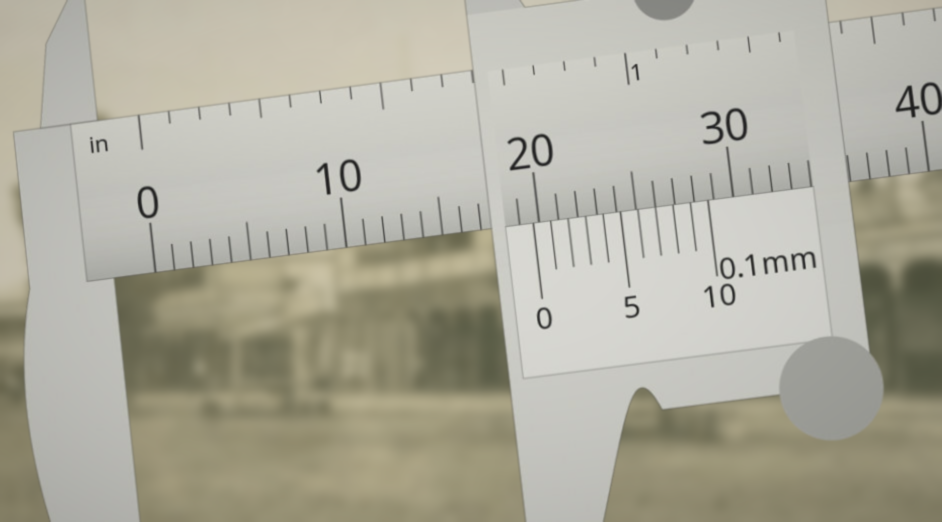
19.7 mm
